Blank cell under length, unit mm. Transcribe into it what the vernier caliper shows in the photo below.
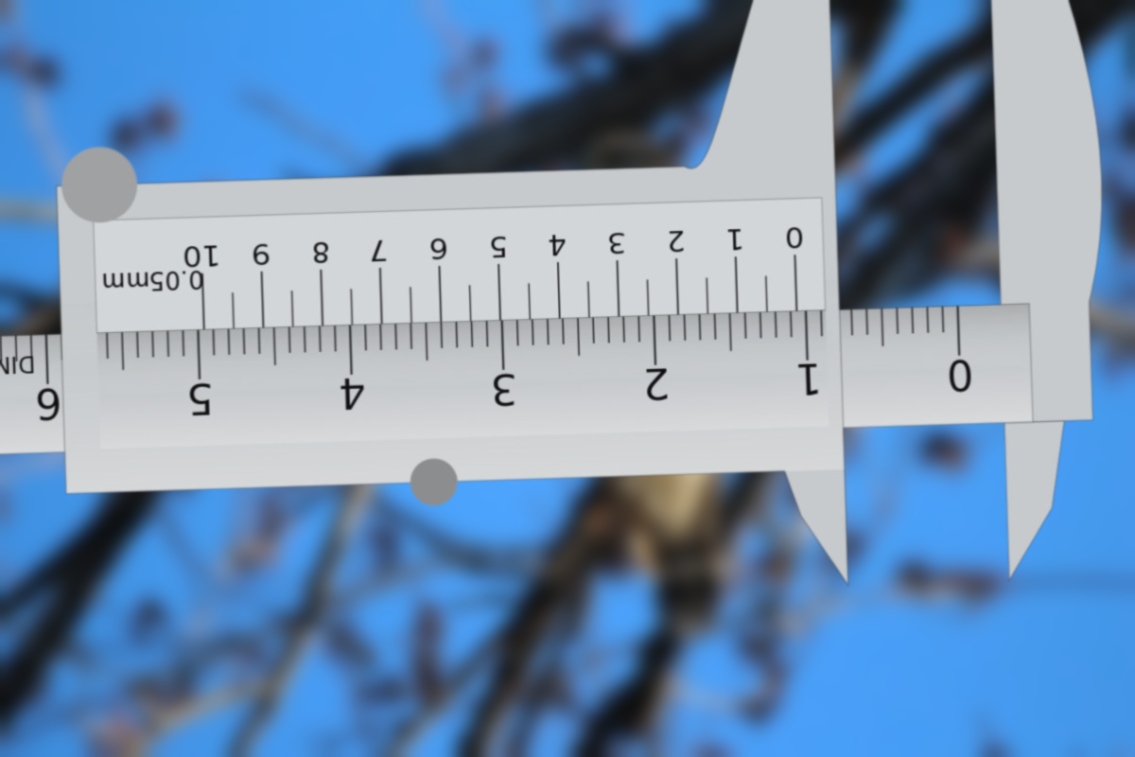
10.6 mm
